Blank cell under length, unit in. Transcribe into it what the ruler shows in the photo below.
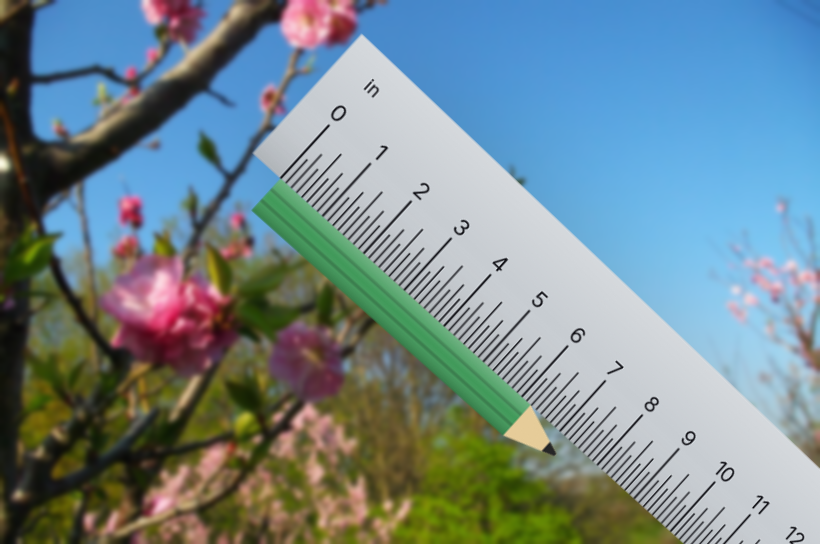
7.25 in
